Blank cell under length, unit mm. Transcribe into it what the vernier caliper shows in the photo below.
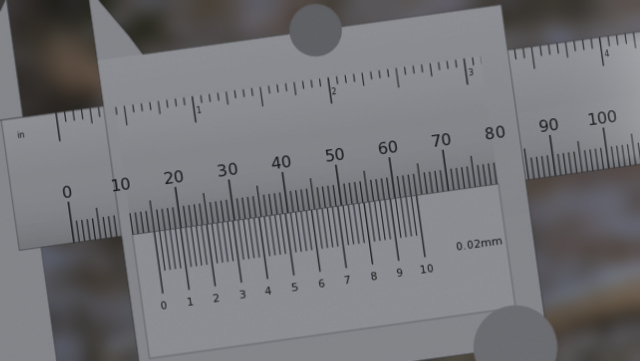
15.0 mm
